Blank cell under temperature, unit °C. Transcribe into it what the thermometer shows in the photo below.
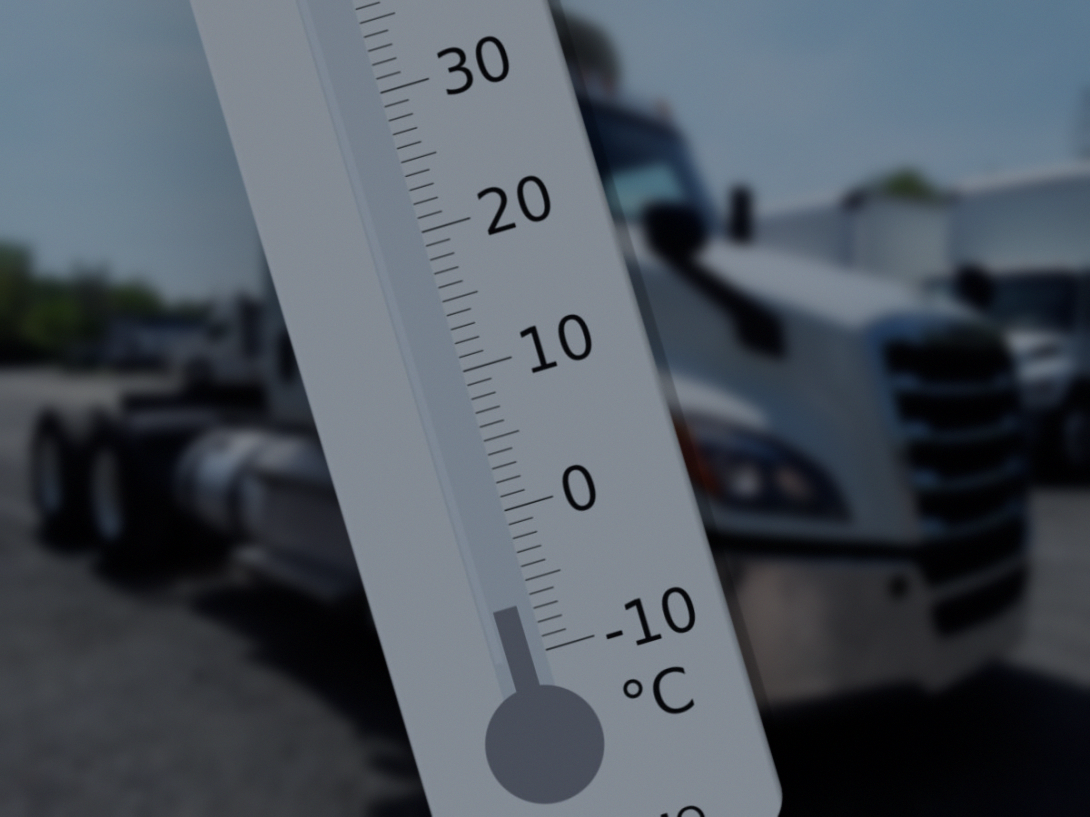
-6.5 °C
